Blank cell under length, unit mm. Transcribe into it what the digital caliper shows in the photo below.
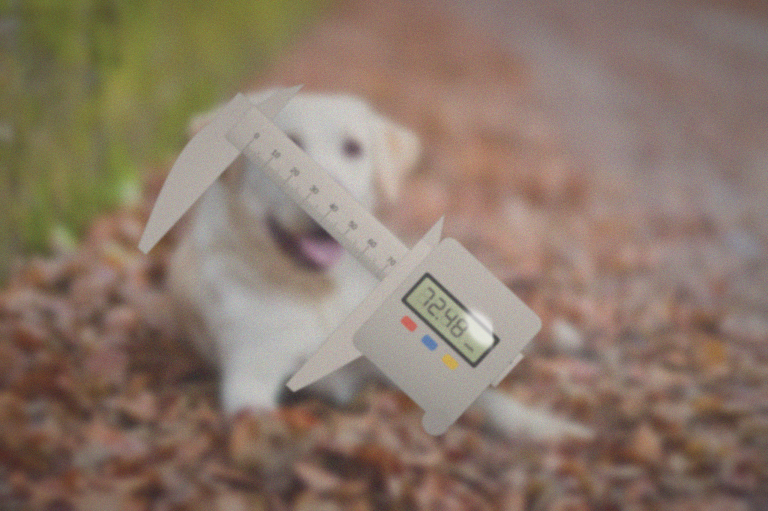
72.48 mm
